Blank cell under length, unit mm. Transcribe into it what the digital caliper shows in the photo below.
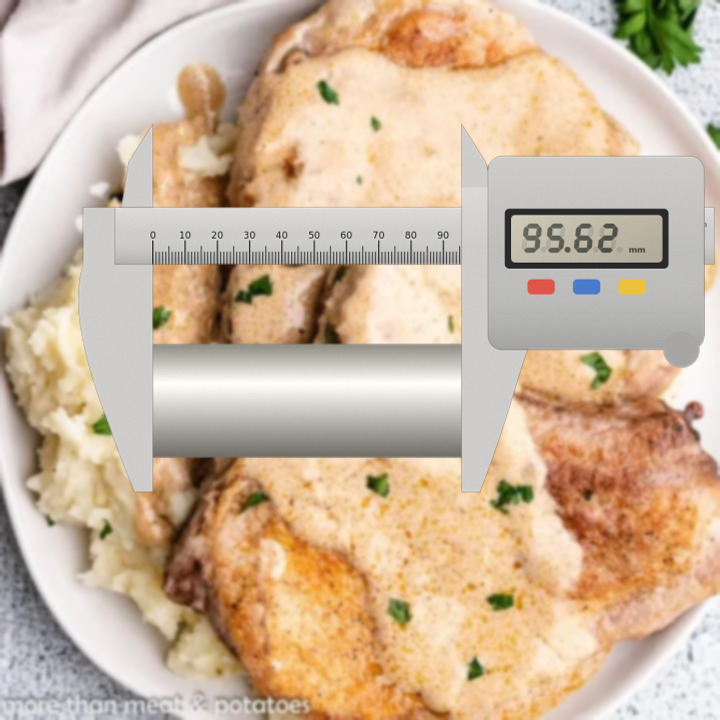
95.62 mm
